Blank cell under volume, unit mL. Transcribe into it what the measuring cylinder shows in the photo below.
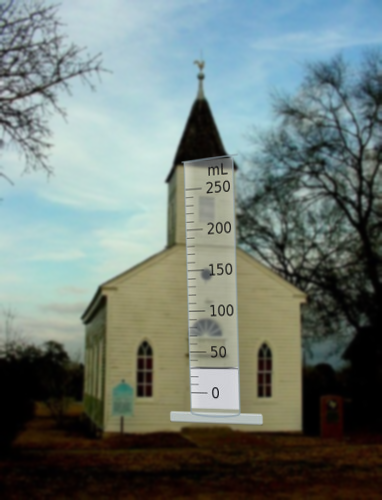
30 mL
